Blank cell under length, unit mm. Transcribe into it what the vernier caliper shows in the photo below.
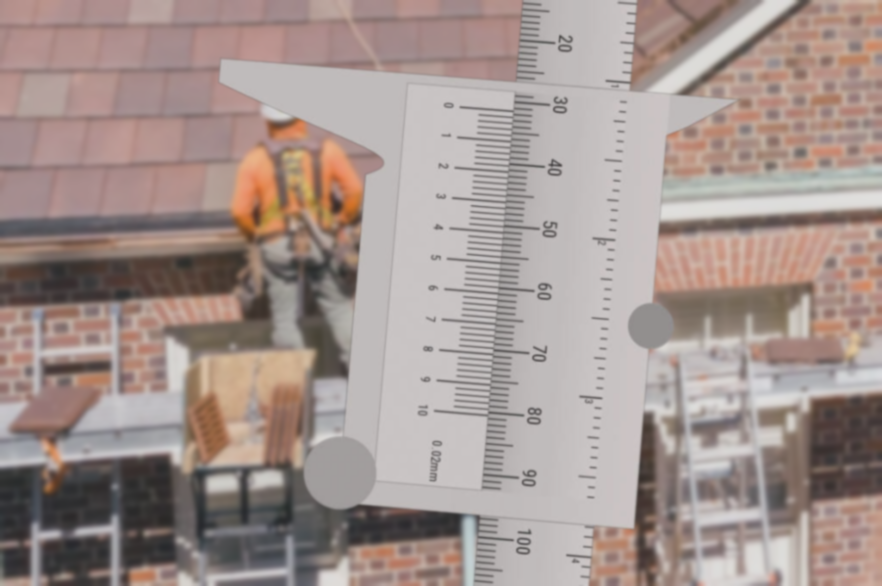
31.5 mm
